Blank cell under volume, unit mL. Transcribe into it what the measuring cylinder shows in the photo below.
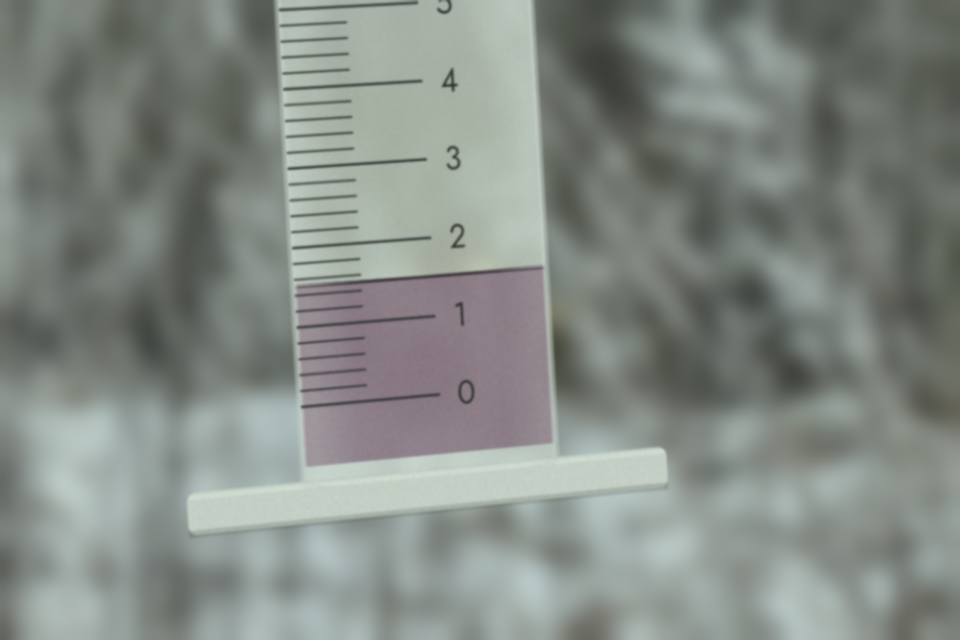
1.5 mL
